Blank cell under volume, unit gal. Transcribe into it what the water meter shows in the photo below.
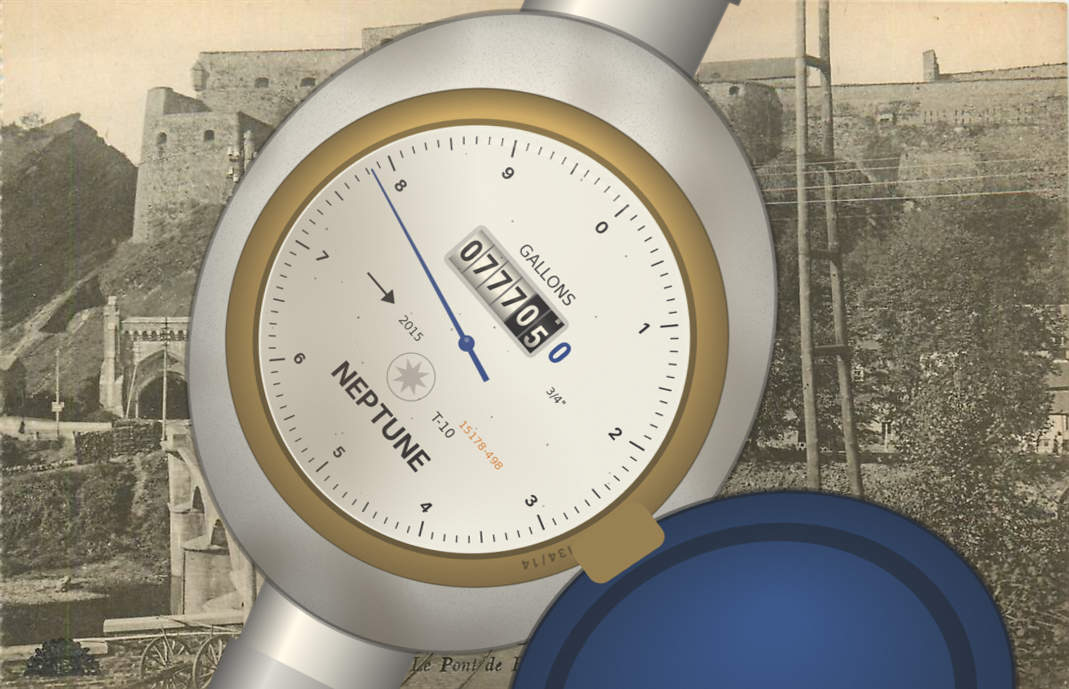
777047.8 gal
